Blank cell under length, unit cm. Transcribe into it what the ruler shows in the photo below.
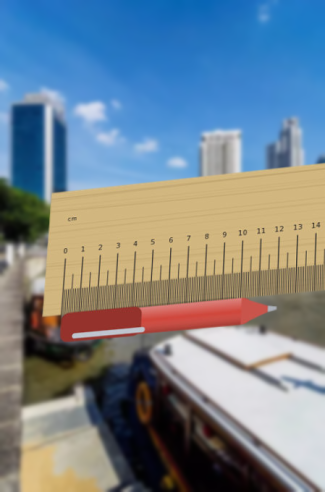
12 cm
